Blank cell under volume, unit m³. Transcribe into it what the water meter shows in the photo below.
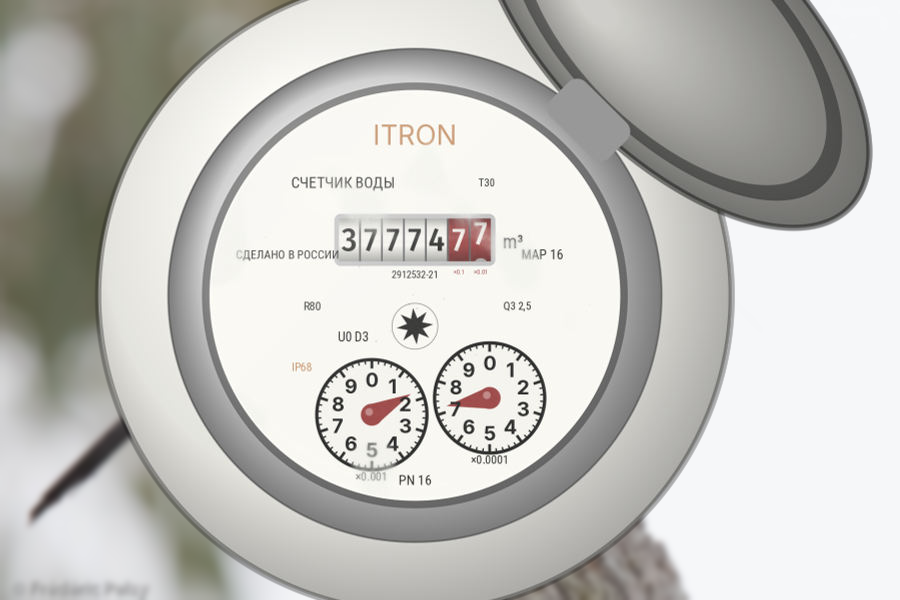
37774.7717 m³
